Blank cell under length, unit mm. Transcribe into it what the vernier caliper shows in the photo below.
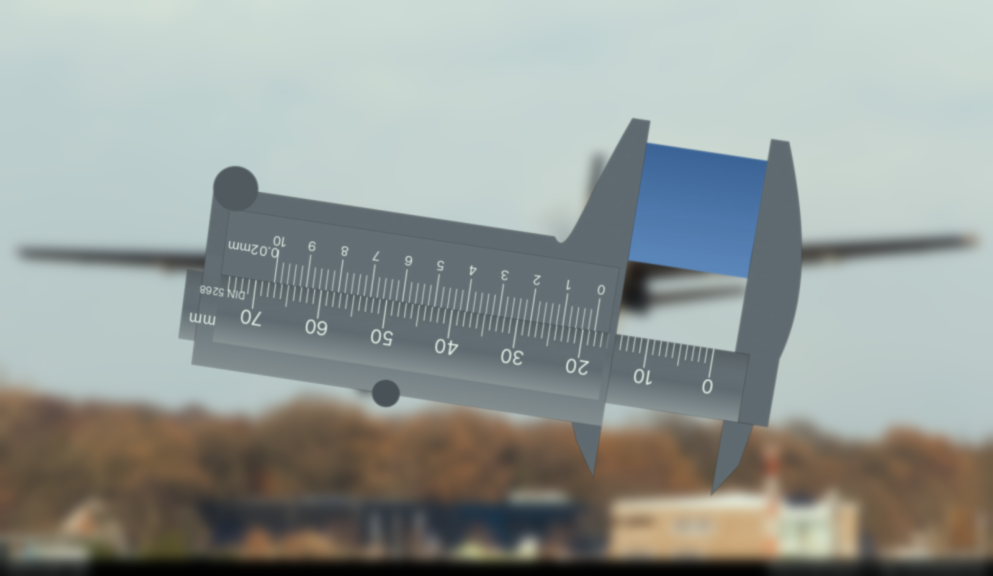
18.2 mm
